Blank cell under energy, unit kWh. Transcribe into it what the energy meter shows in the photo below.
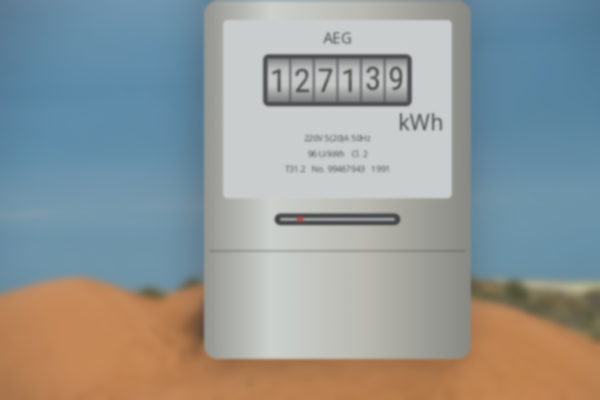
127139 kWh
